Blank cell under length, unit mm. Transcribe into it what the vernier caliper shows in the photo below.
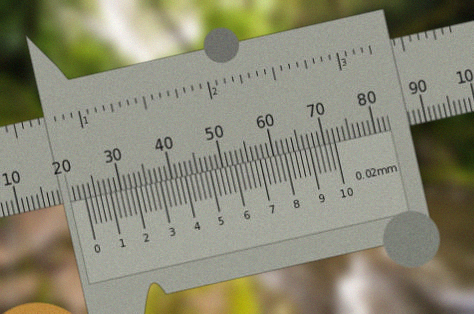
23.0 mm
